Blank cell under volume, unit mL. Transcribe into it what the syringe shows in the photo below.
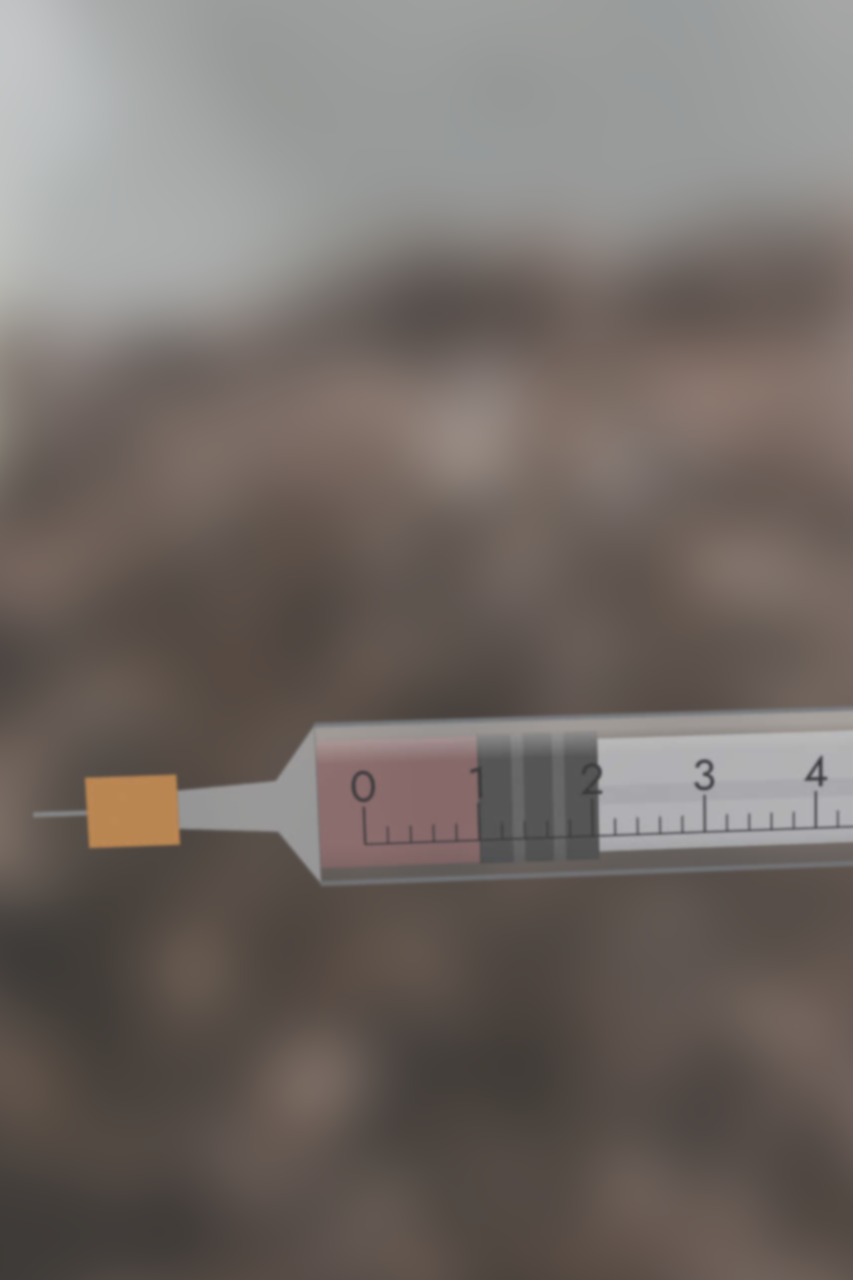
1 mL
